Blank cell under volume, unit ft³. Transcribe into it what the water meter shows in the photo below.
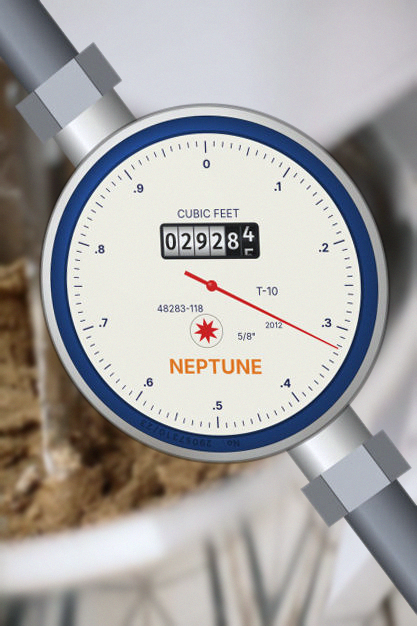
29284.32 ft³
